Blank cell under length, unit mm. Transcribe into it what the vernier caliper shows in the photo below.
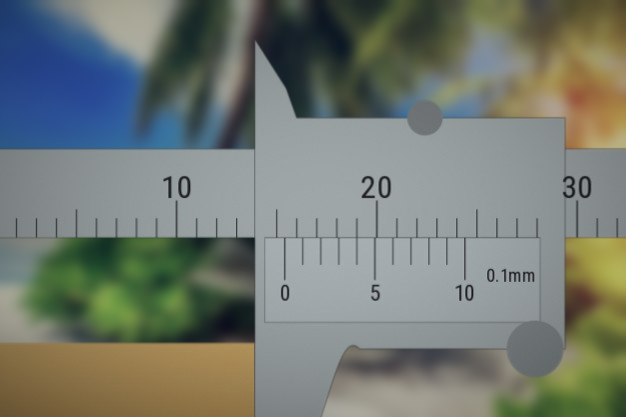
15.4 mm
